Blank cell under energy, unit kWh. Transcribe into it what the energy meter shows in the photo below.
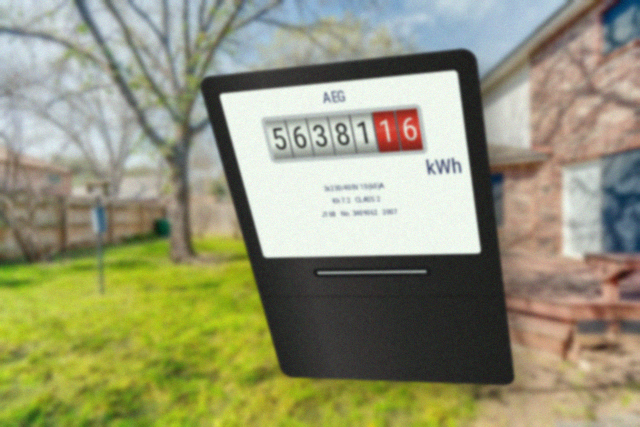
56381.16 kWh
